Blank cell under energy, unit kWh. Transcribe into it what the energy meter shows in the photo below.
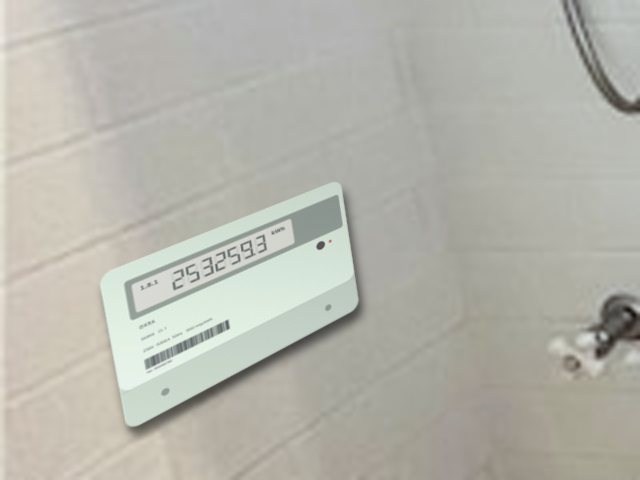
253259.3 kWh
